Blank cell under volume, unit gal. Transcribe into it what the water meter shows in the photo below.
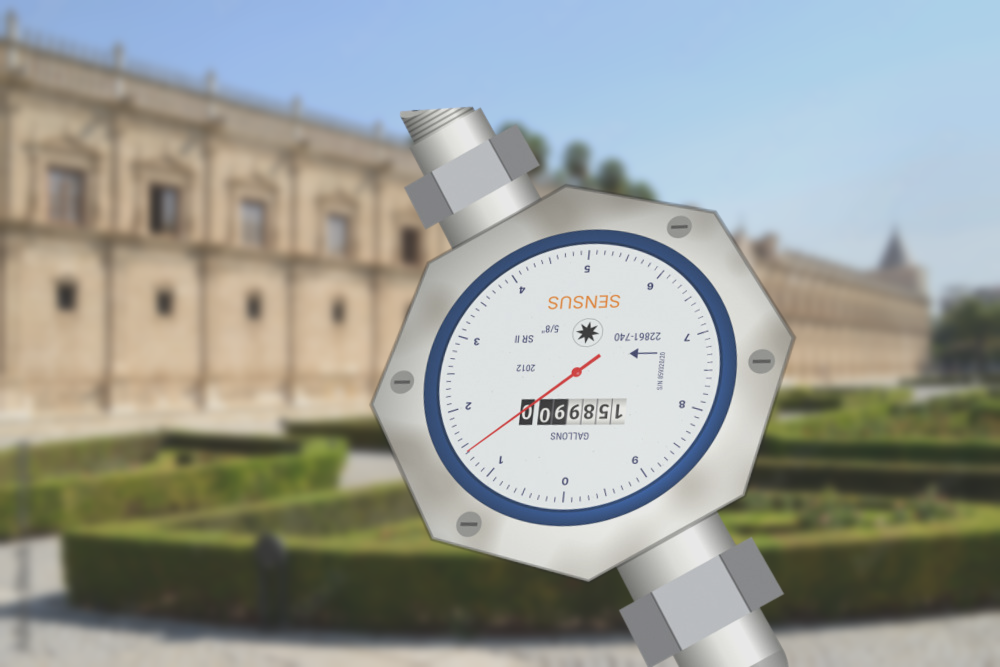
1589901.4 gal
